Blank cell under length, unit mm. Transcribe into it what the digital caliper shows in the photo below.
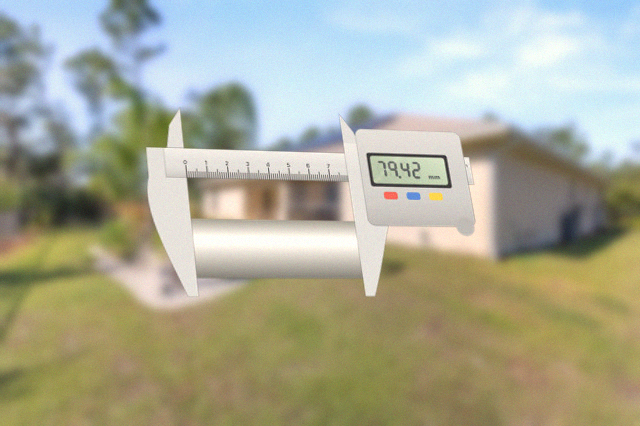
79.42 mm
